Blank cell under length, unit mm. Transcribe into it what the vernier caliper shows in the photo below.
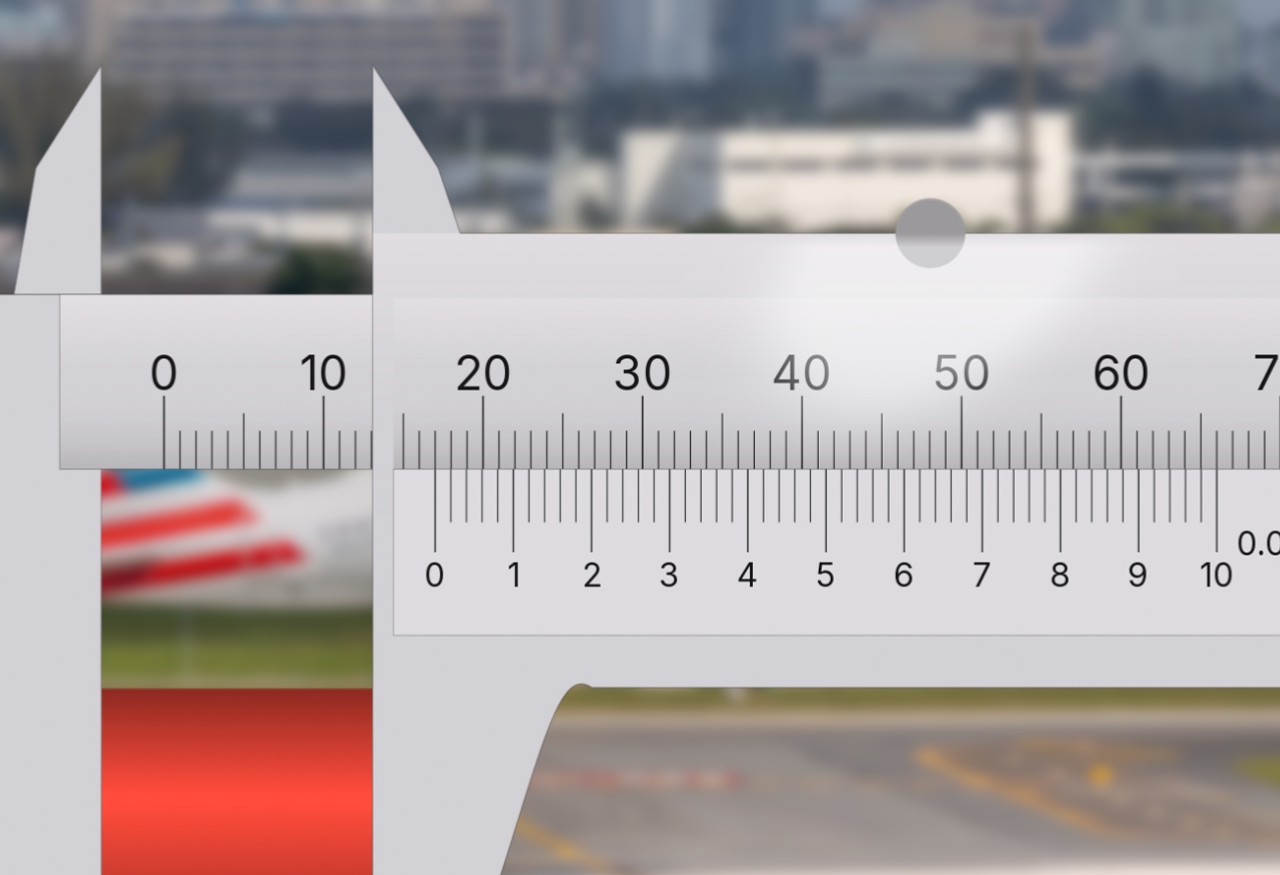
17.0 mm
